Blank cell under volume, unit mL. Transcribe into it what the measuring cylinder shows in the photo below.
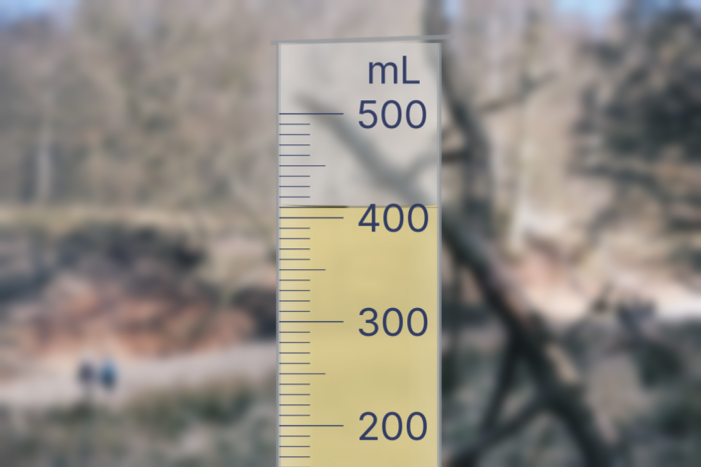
410 mL
